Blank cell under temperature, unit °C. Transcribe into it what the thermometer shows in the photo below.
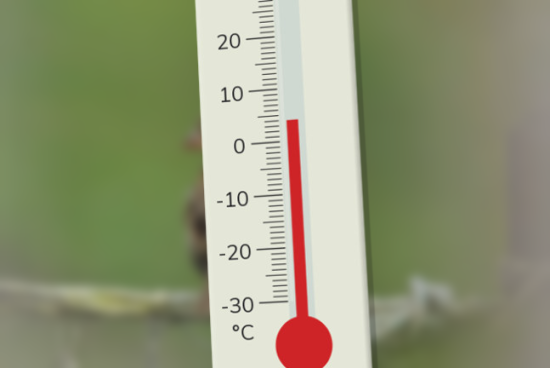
4 °C
